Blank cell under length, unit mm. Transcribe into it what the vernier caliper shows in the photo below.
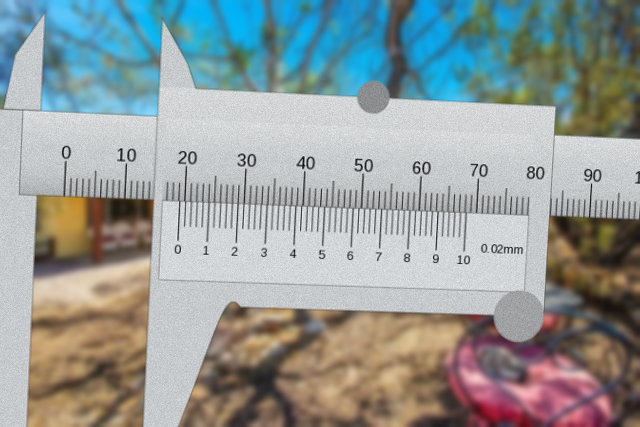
19.2 mm
